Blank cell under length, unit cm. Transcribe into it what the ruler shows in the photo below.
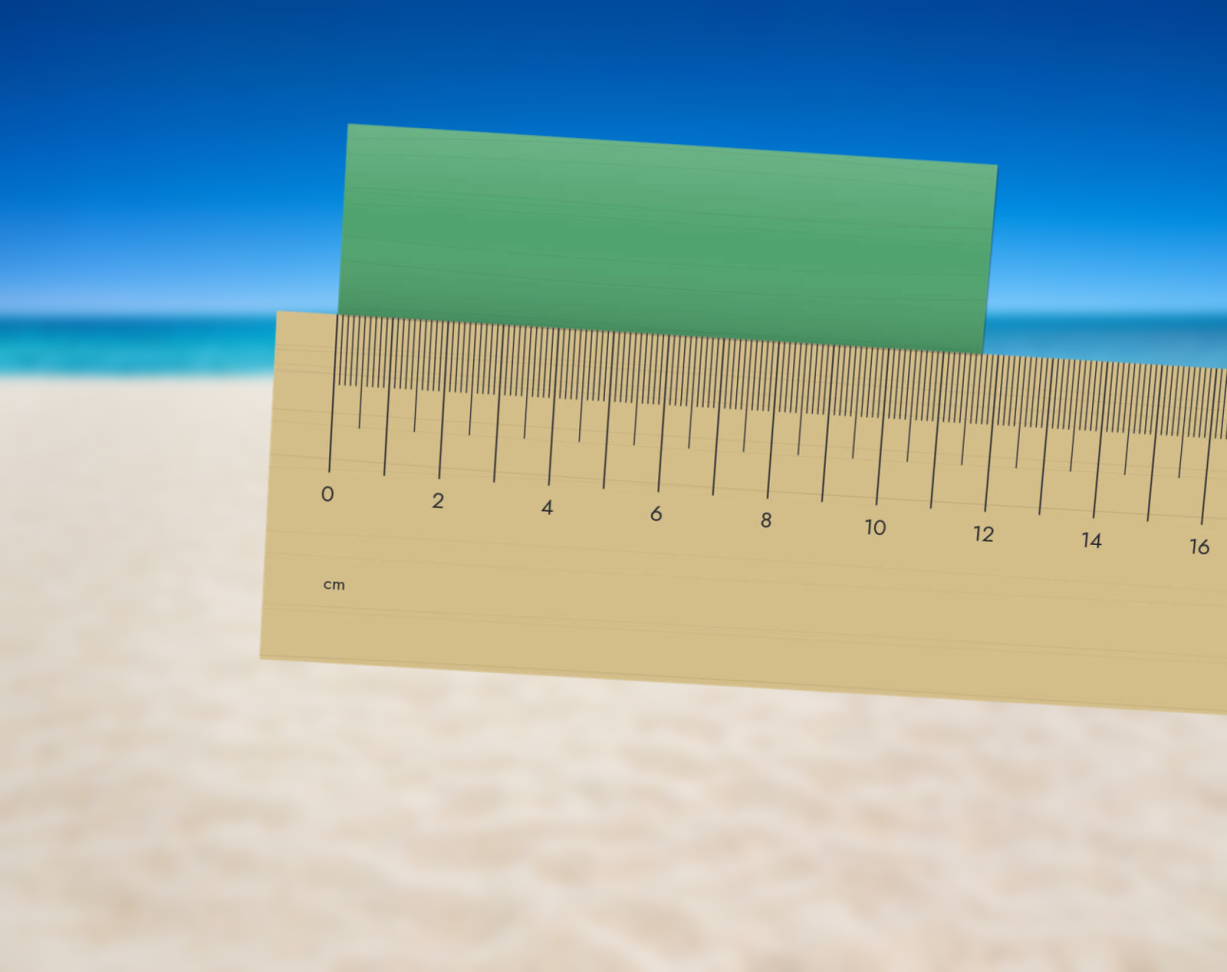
11.7 cm
